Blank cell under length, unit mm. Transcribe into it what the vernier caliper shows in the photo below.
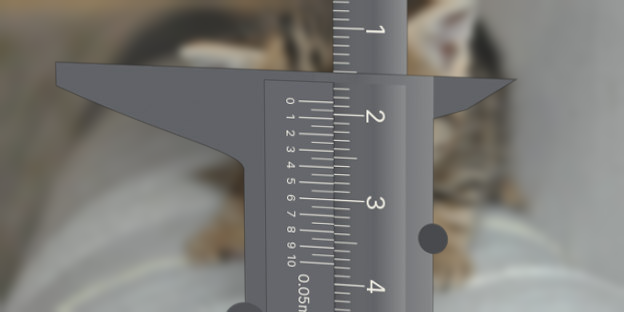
18.6 mm
